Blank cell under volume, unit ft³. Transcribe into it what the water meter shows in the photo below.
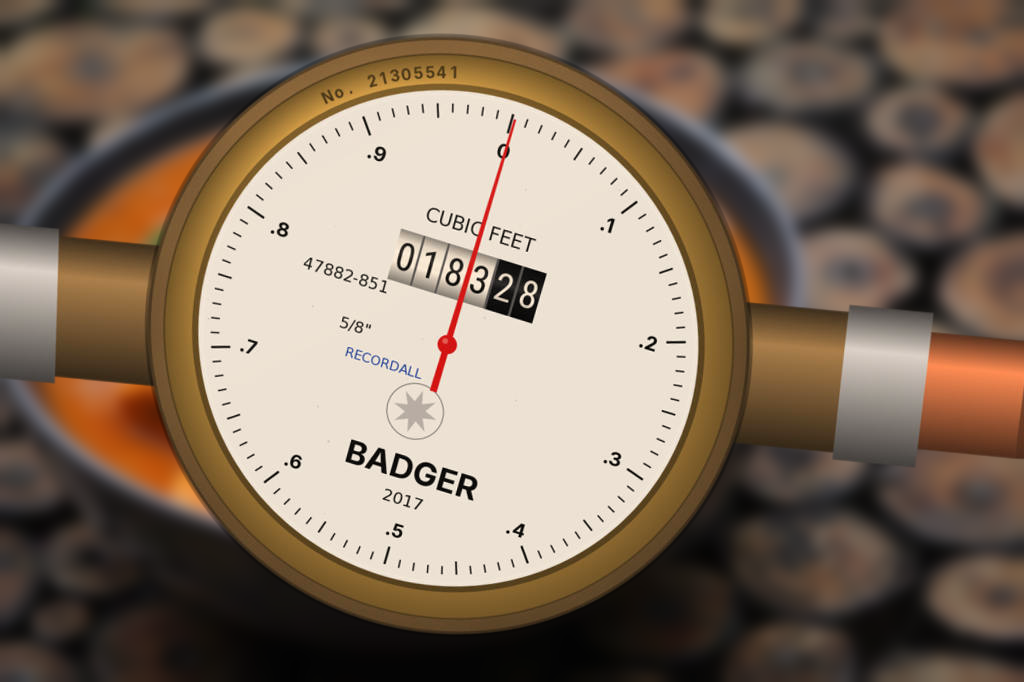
18328.00 ft³
